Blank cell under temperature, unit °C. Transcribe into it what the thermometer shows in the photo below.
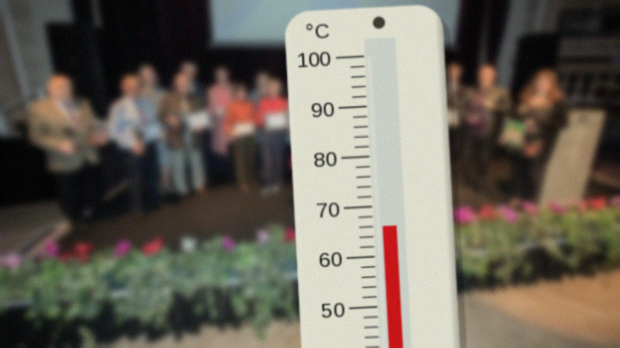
66 °C
